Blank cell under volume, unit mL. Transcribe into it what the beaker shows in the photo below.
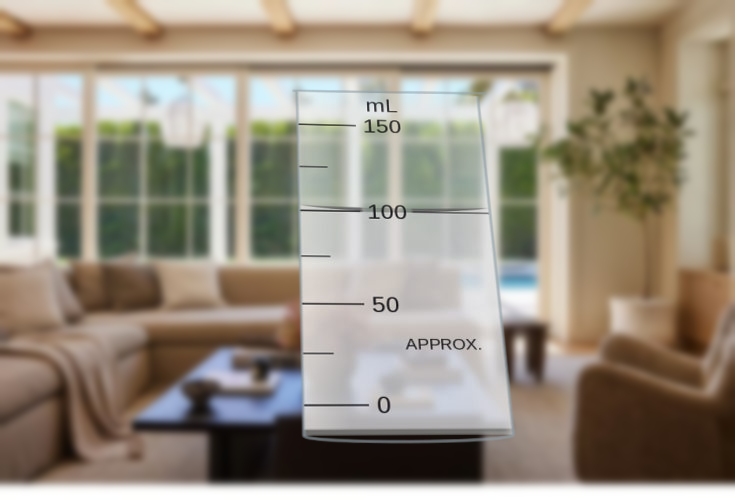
100 mL
